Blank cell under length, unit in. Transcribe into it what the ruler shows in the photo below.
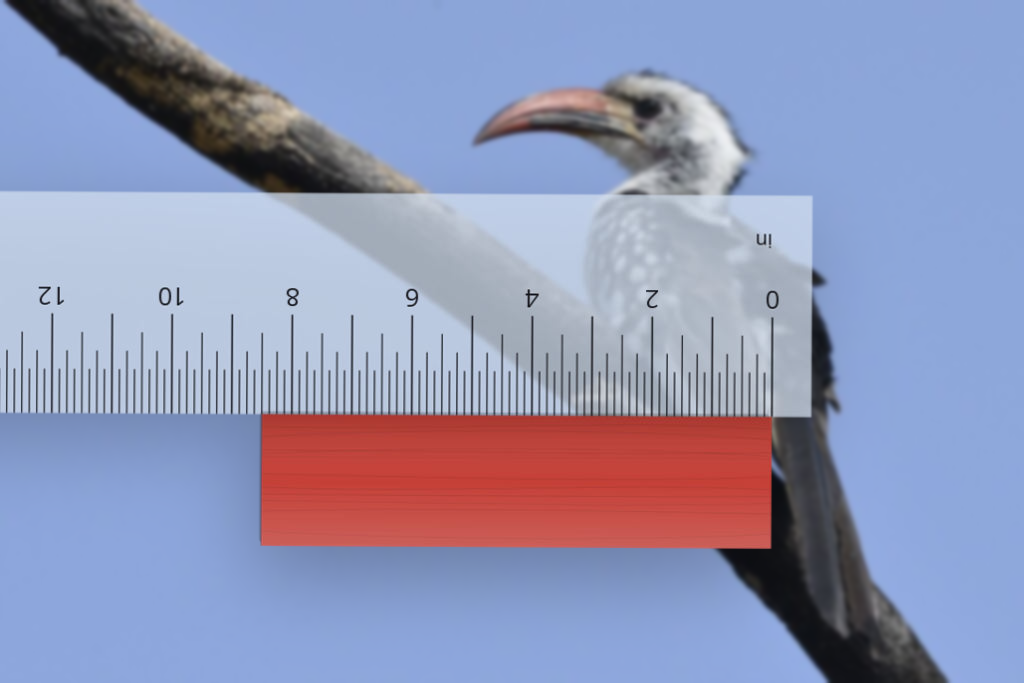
8.5 in
